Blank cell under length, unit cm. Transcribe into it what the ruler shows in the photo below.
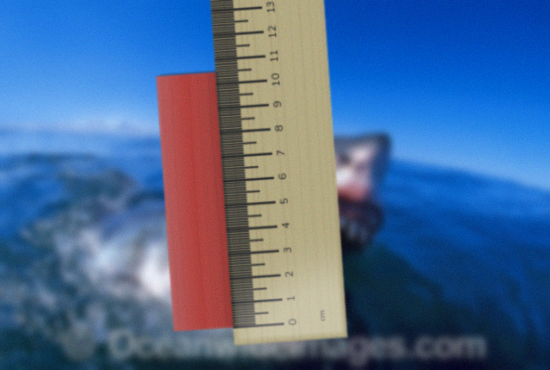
10.5 cm
